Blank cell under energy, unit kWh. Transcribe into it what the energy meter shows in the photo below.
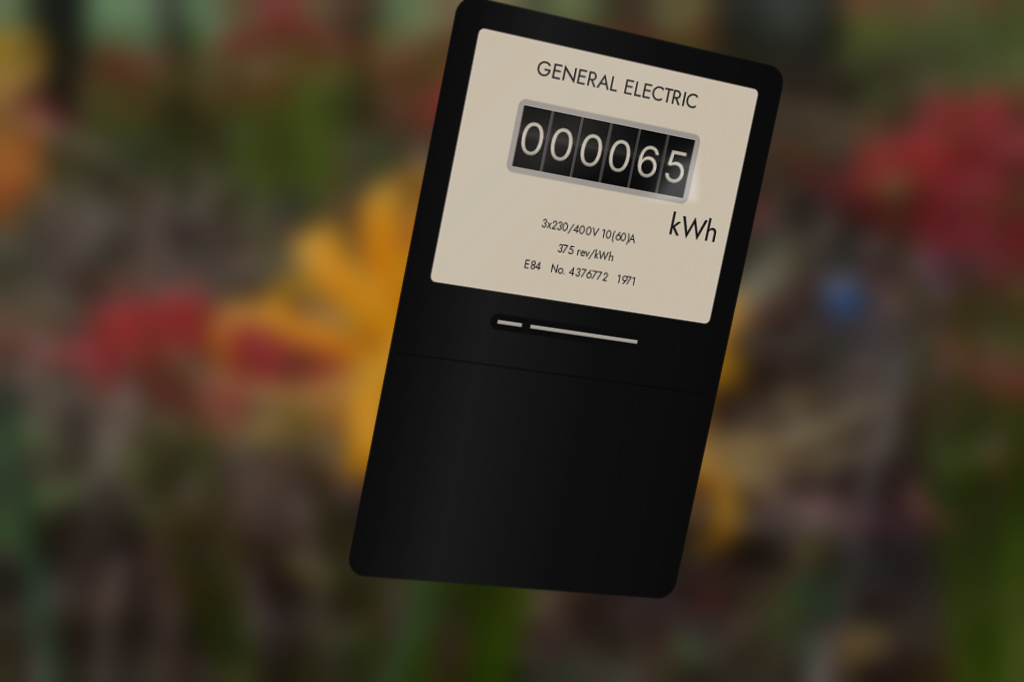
65 kWh
